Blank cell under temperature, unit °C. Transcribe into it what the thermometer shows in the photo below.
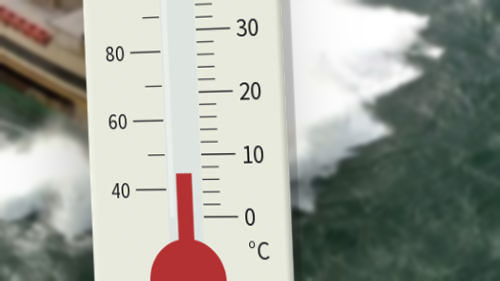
7 °C
